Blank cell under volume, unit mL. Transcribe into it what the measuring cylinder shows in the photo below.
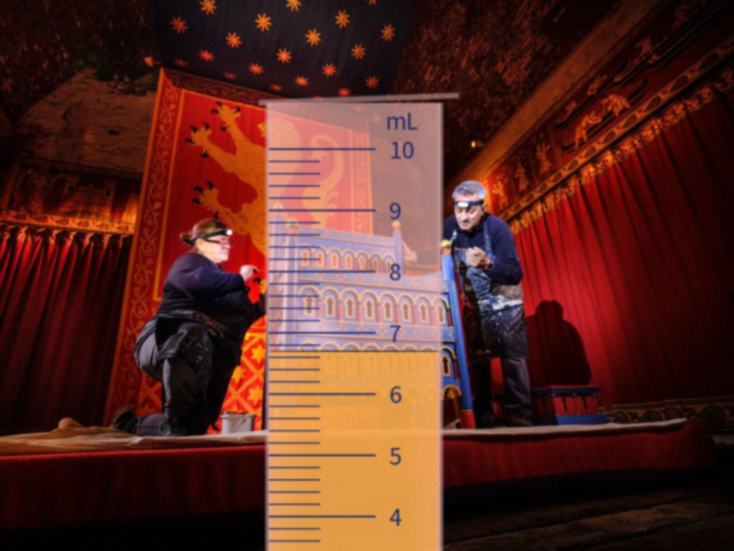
6.7 mL
